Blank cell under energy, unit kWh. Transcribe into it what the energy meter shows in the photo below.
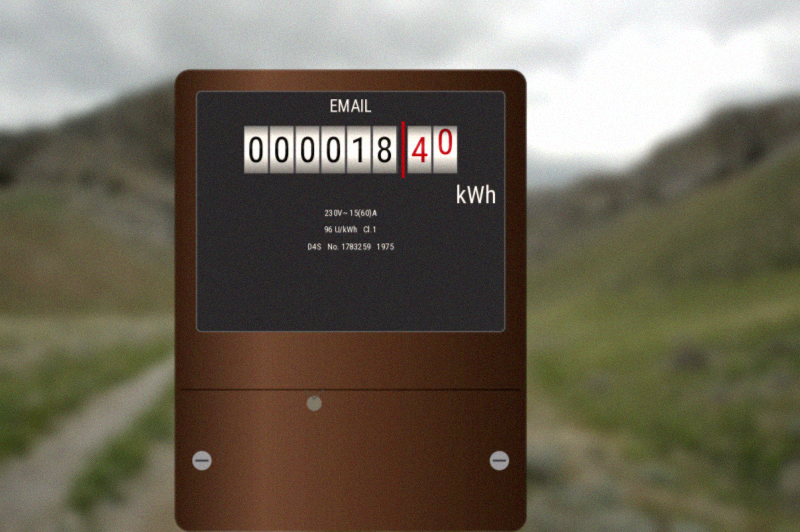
18.40 kWh
